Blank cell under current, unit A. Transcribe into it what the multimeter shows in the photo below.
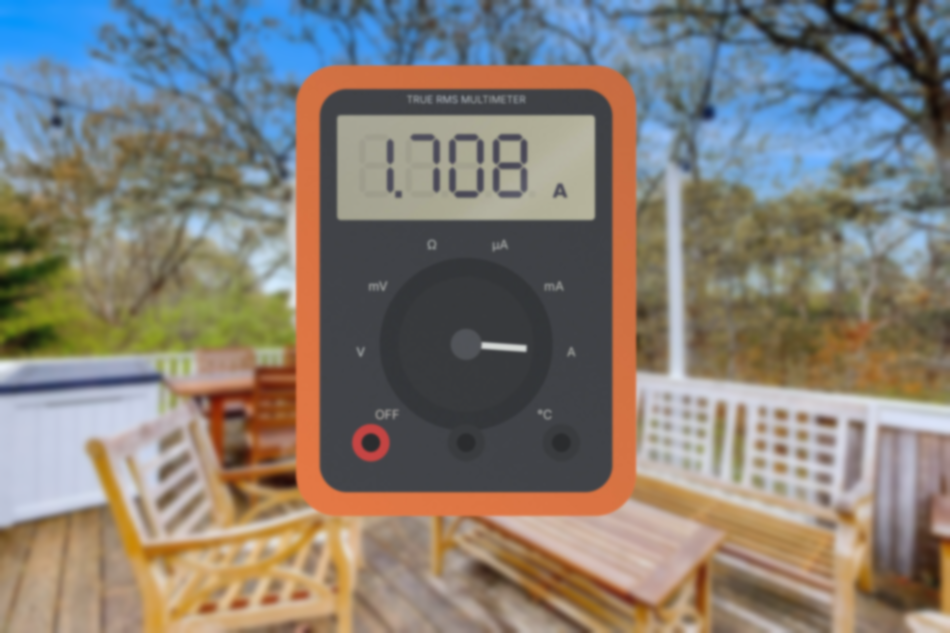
1.708 A
